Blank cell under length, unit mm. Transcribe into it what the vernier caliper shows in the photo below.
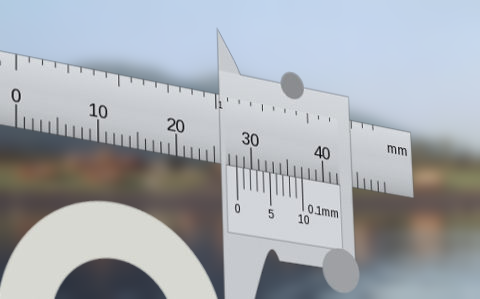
28.0 mm
